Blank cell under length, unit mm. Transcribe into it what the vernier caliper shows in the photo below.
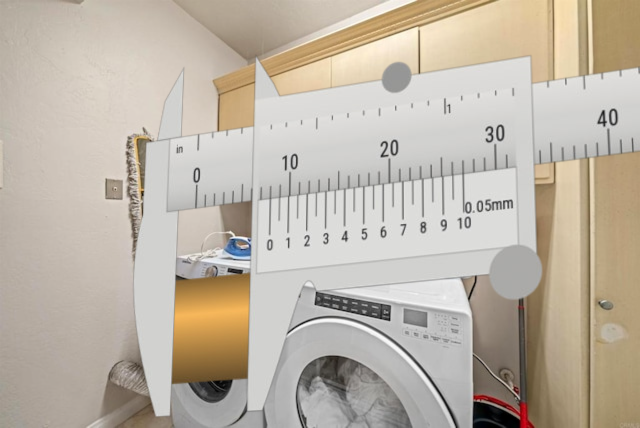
8.0 mm
